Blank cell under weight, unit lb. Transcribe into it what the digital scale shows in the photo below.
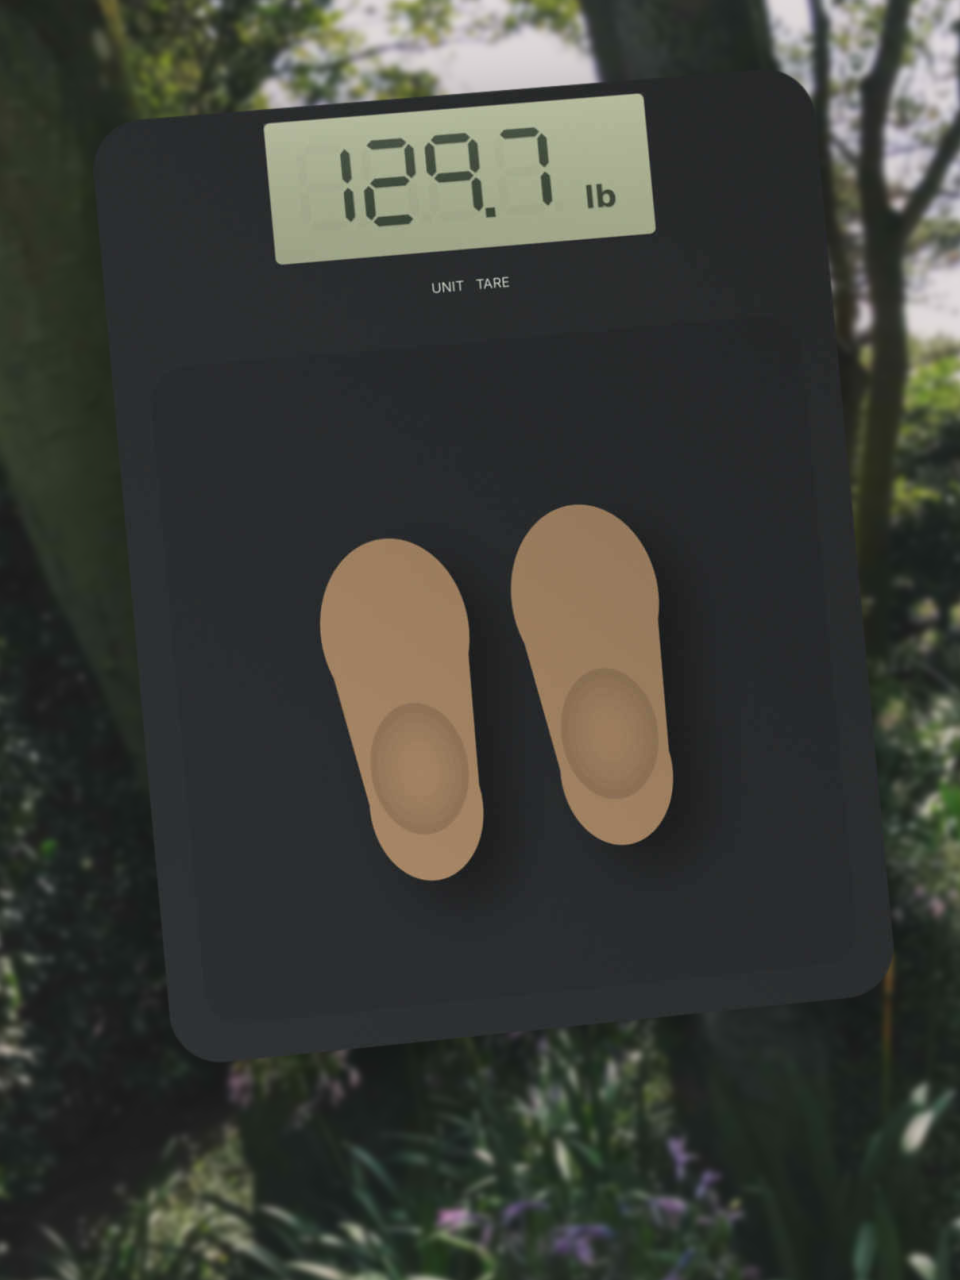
129.7 lb
